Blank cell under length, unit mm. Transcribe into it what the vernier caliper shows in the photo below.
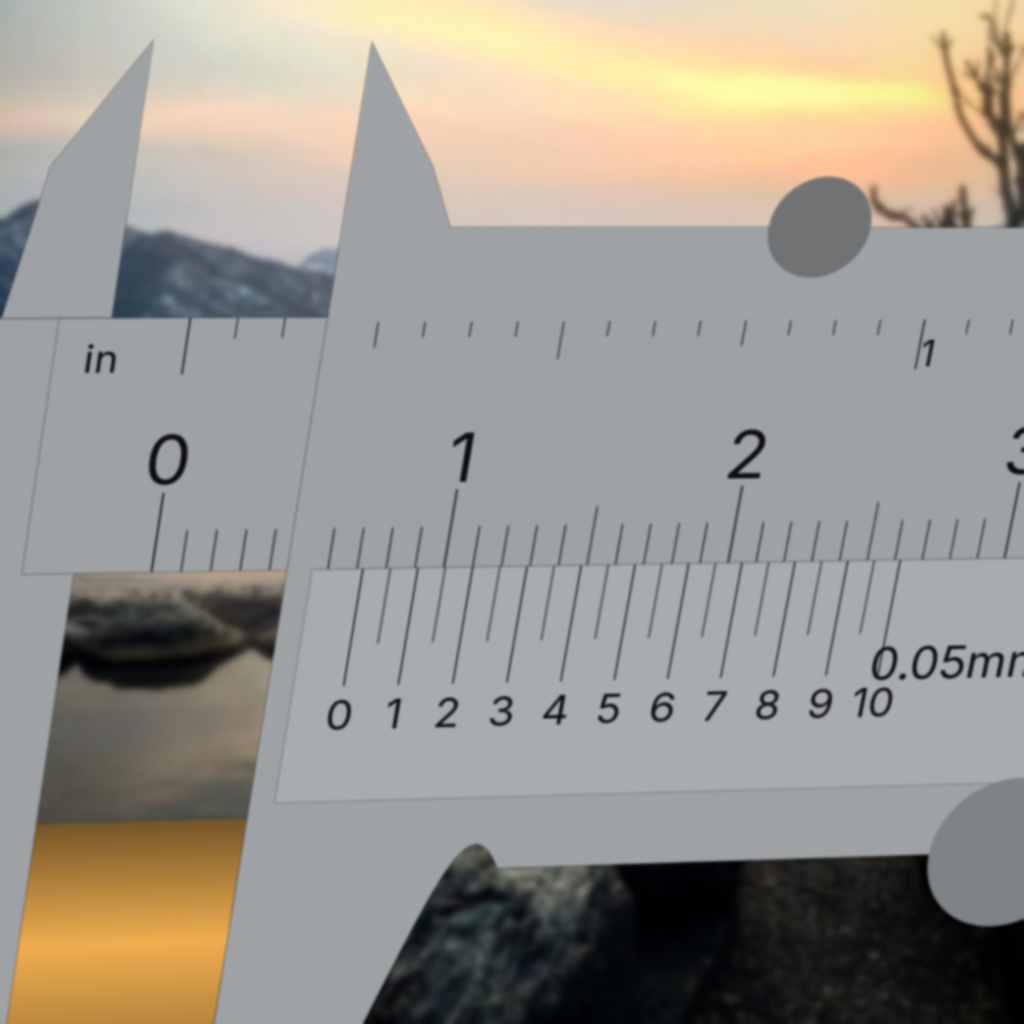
7.2 mm
